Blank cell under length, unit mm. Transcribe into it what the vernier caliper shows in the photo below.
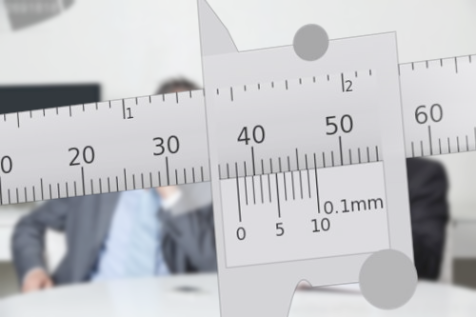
38.0 mm
